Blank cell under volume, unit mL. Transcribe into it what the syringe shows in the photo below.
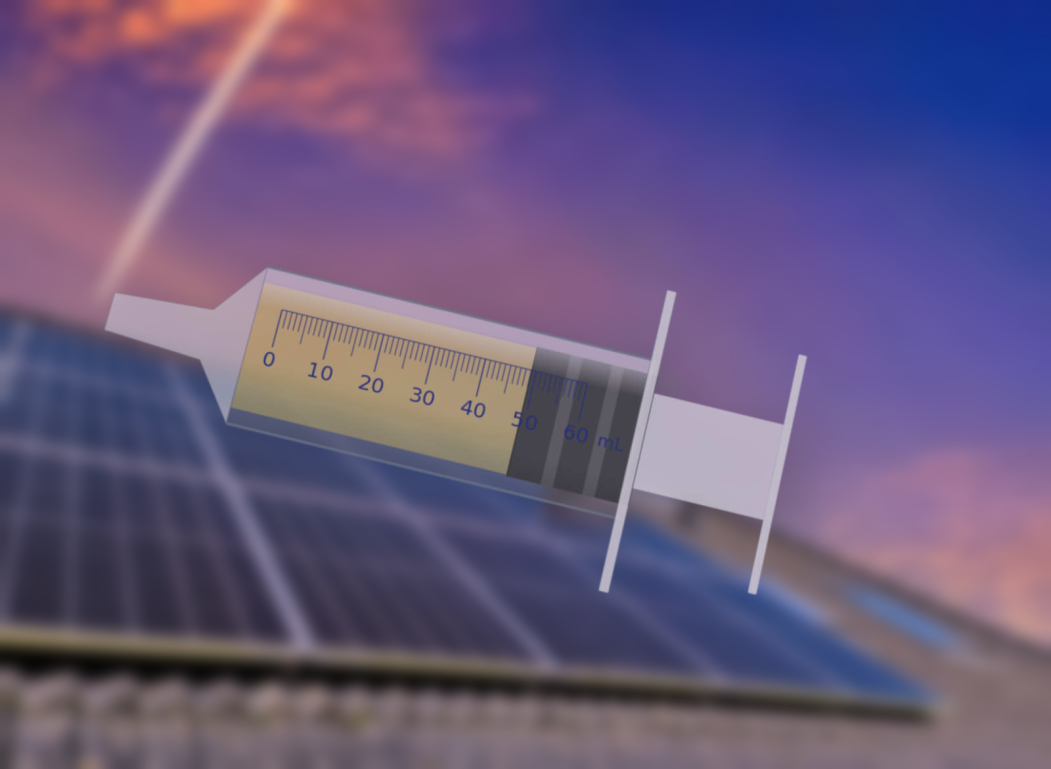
49 mL
